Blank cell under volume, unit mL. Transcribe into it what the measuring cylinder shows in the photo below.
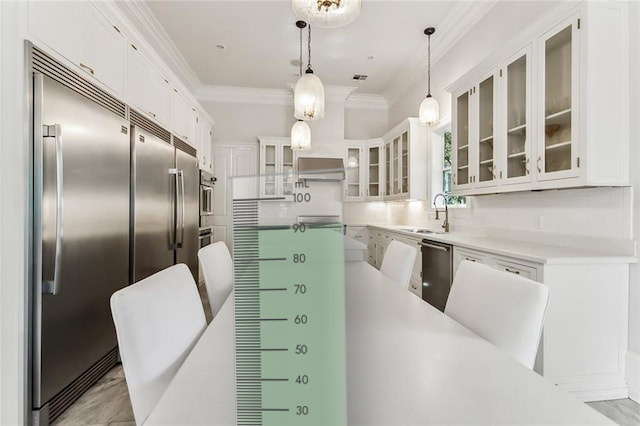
90 mL
